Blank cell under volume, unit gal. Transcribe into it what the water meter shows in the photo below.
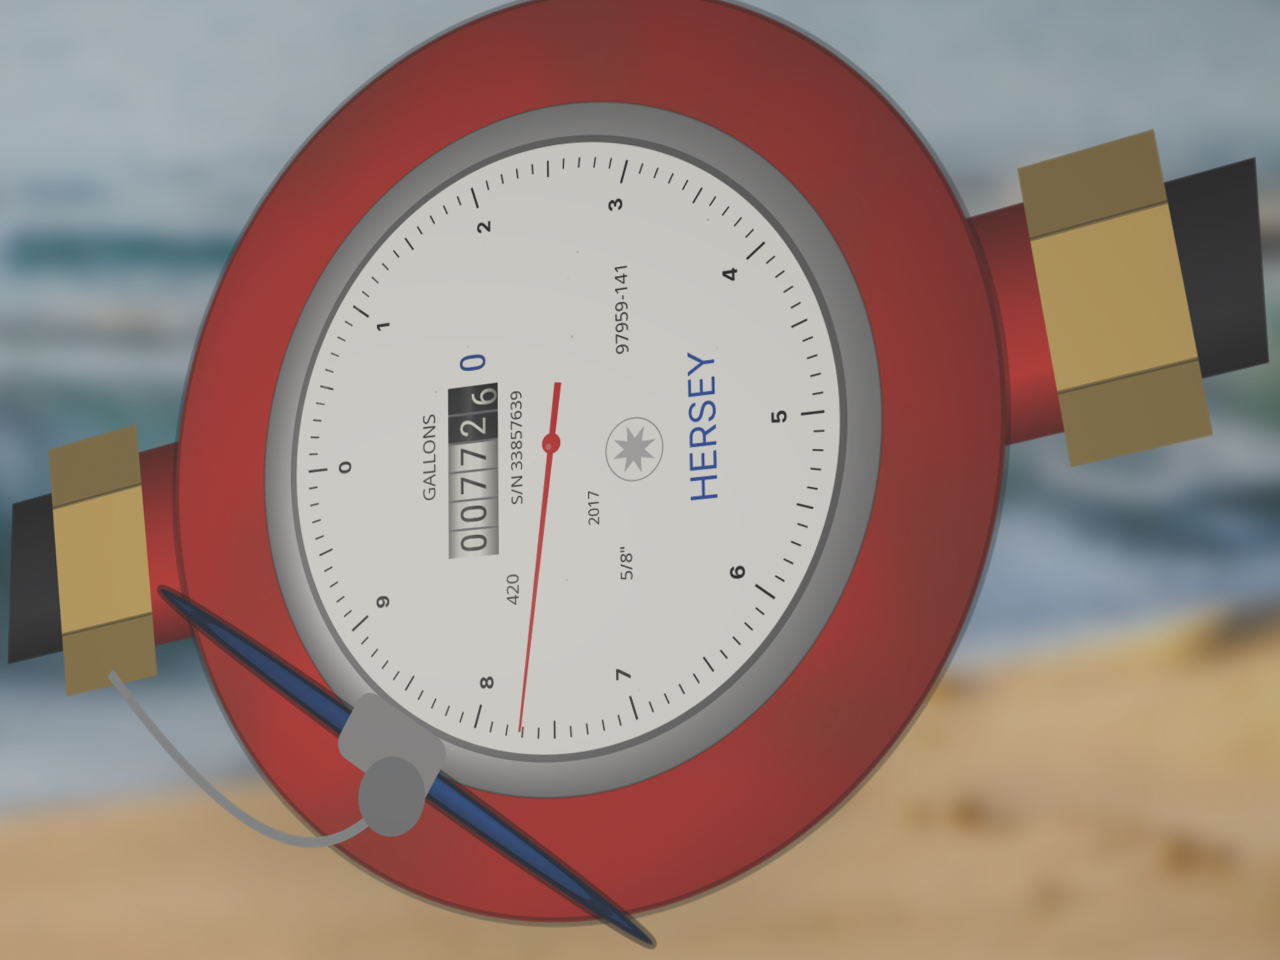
77257.7 gal
